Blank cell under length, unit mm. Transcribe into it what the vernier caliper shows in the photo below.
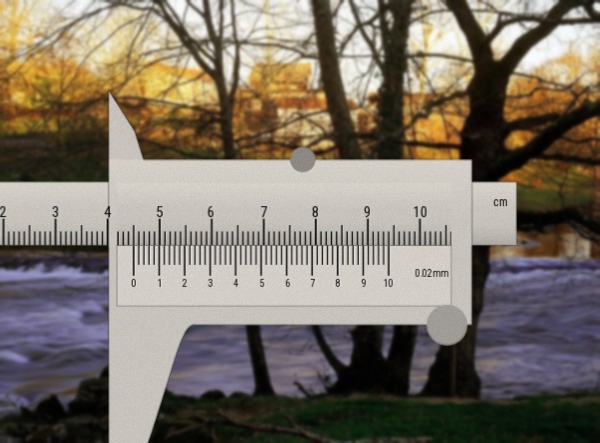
45.0 mm
